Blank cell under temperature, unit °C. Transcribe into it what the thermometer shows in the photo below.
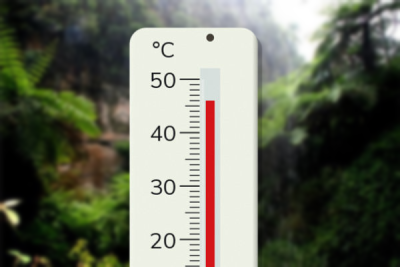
46 °C
